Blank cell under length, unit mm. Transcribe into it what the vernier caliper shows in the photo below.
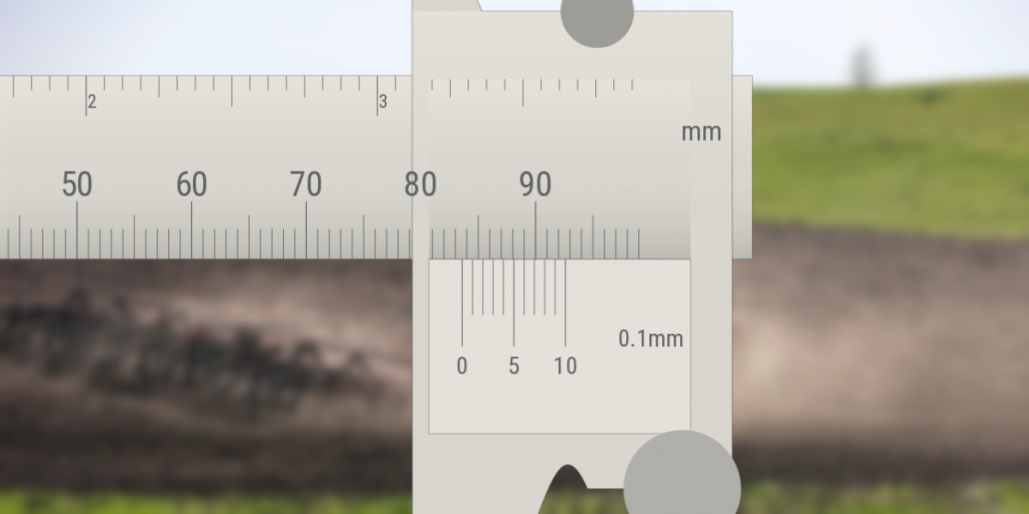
83.6 mm
